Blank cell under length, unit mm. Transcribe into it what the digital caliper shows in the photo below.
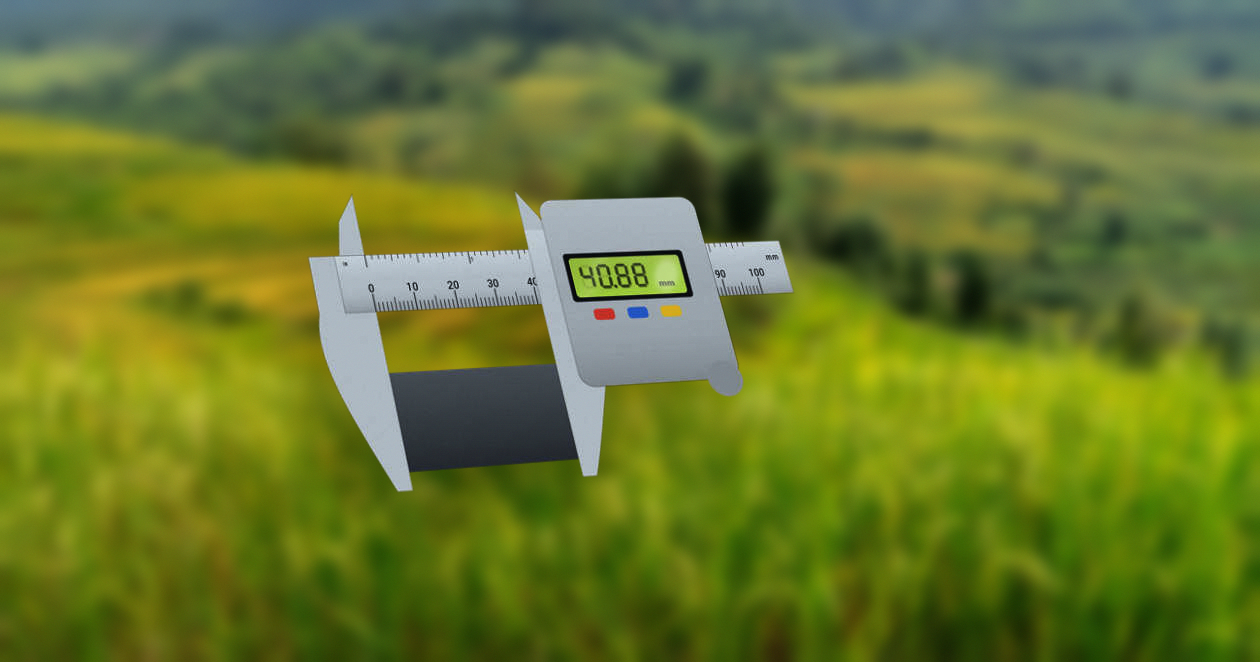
40.88 mm
